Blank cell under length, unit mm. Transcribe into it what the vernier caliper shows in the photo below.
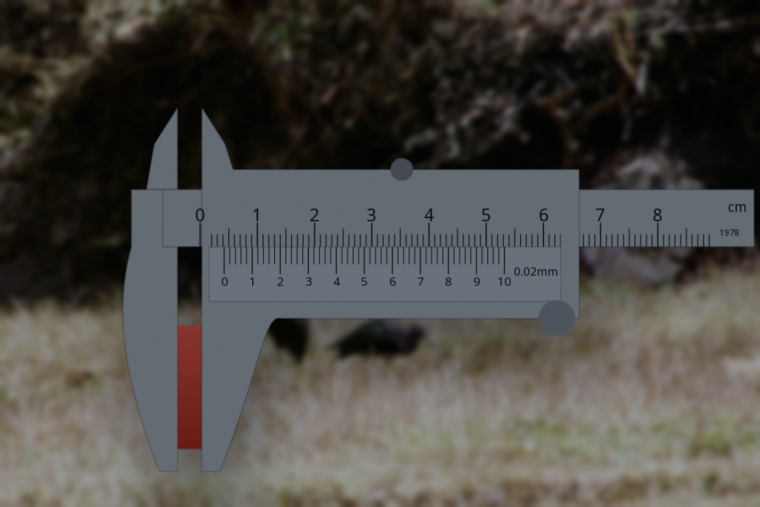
4.2 mm
